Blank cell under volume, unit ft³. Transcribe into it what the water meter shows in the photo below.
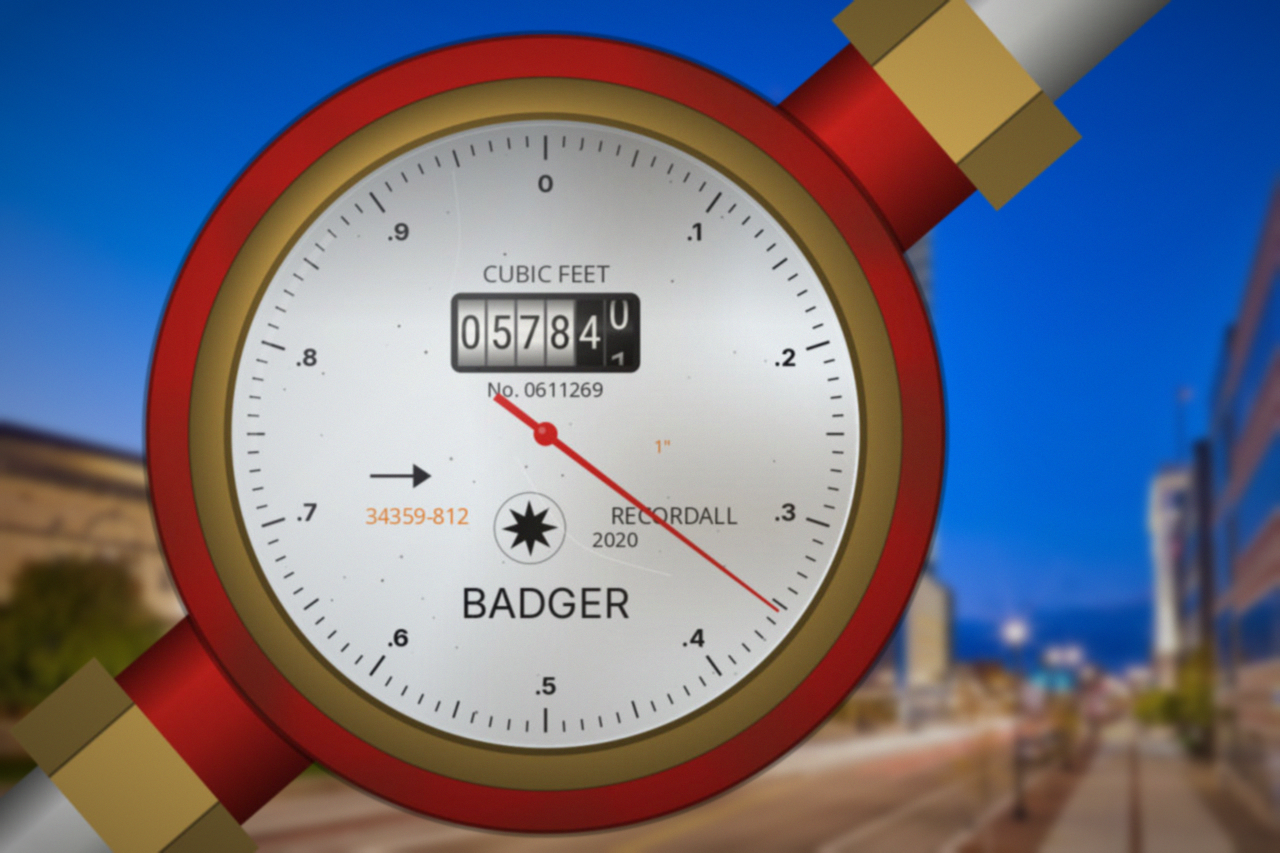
57840.35 ft³
